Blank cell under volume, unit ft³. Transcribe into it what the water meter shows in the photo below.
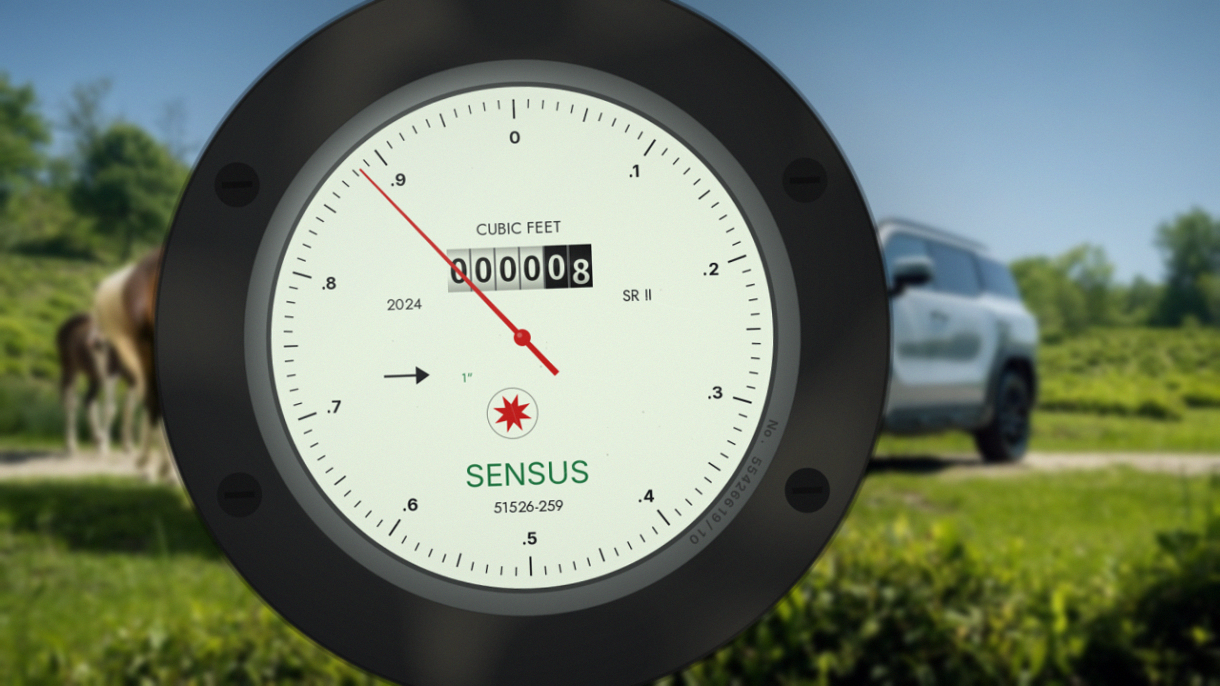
7.88 ft³
